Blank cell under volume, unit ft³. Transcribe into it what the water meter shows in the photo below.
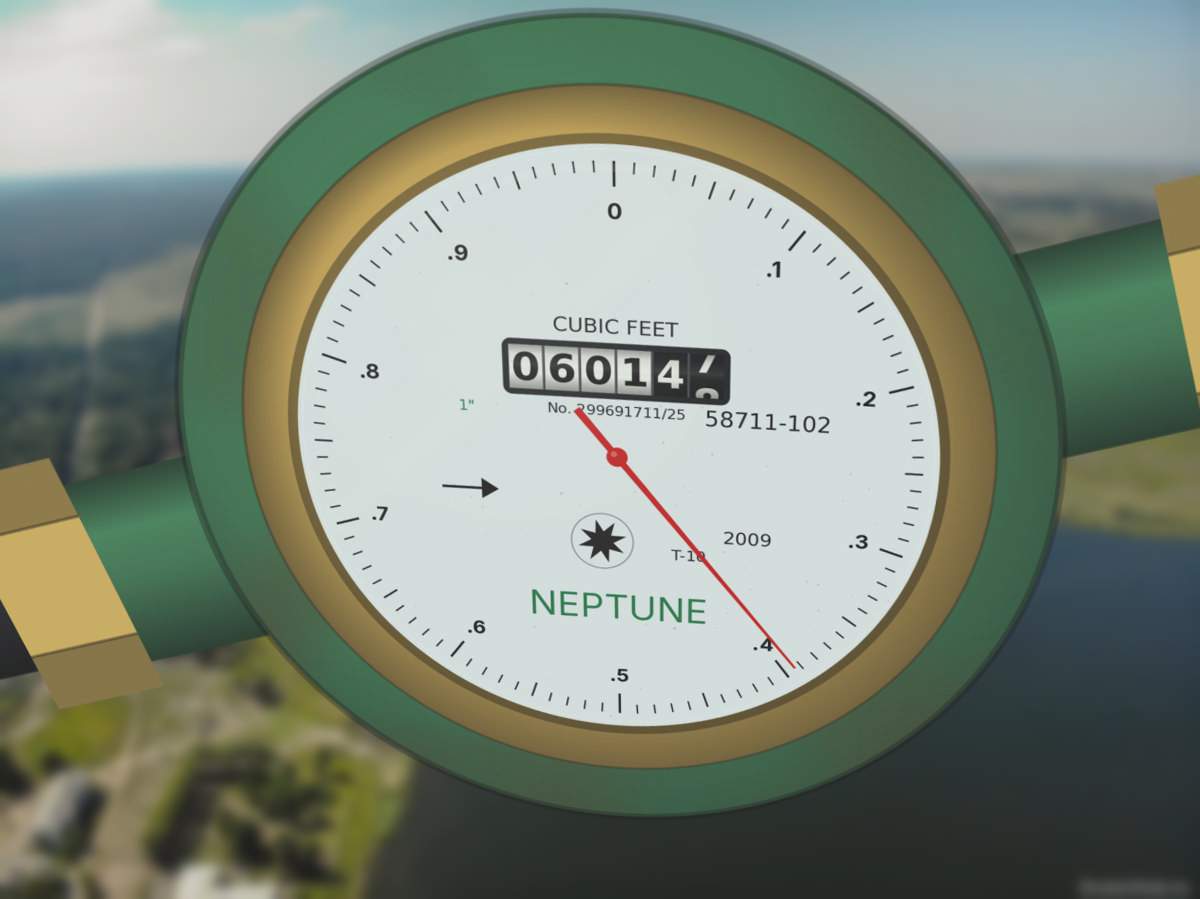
60147.39 ft³
